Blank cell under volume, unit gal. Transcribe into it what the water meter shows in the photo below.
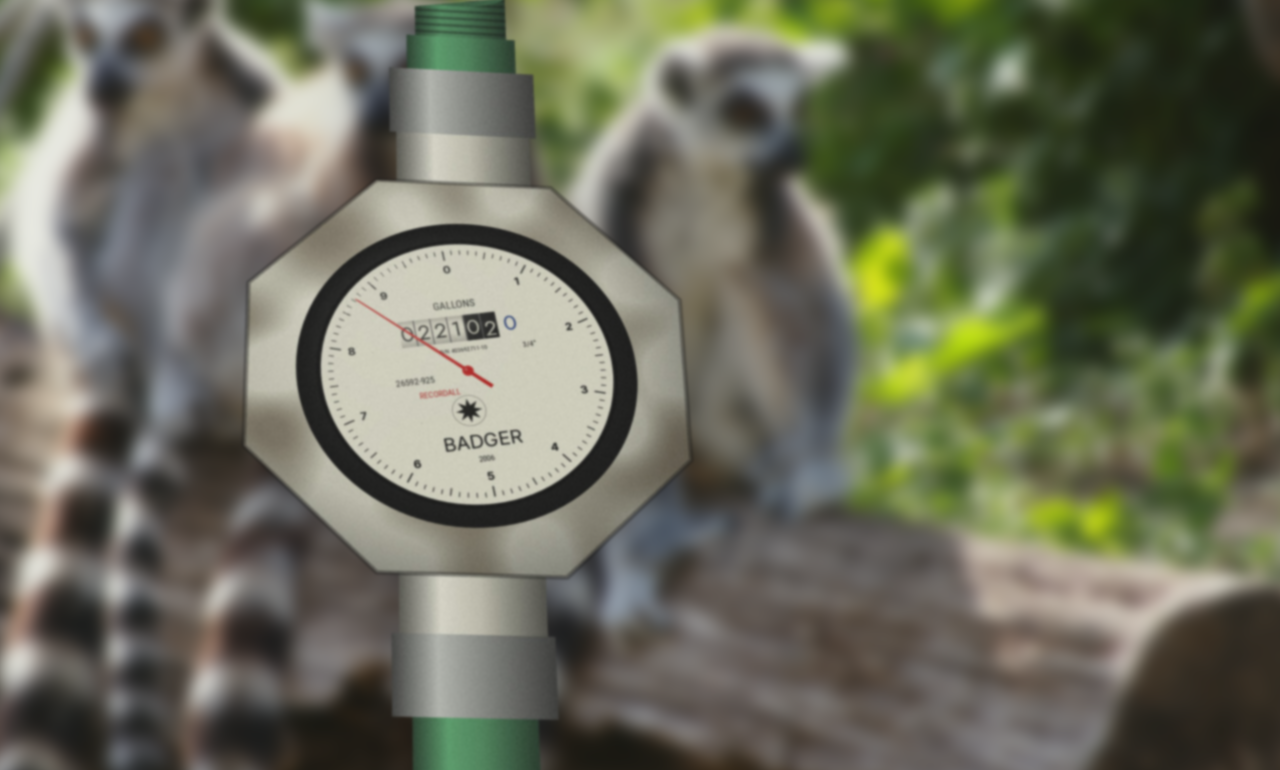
221018.7 gal
